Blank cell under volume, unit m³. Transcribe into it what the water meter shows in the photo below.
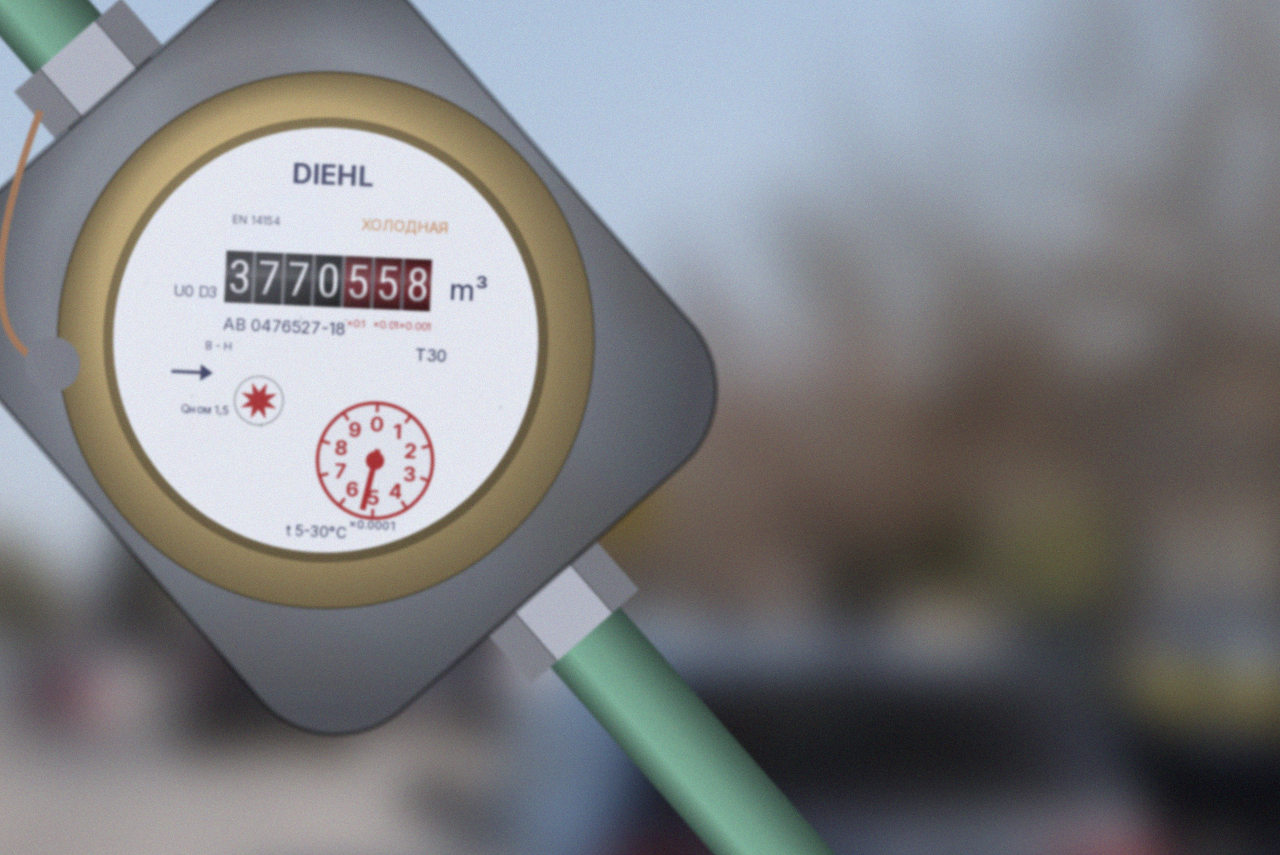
3770.5585 m³
